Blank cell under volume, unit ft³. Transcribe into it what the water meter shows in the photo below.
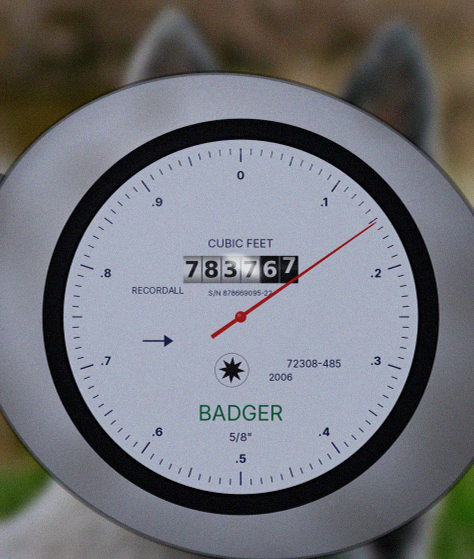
783767.15 ft³
